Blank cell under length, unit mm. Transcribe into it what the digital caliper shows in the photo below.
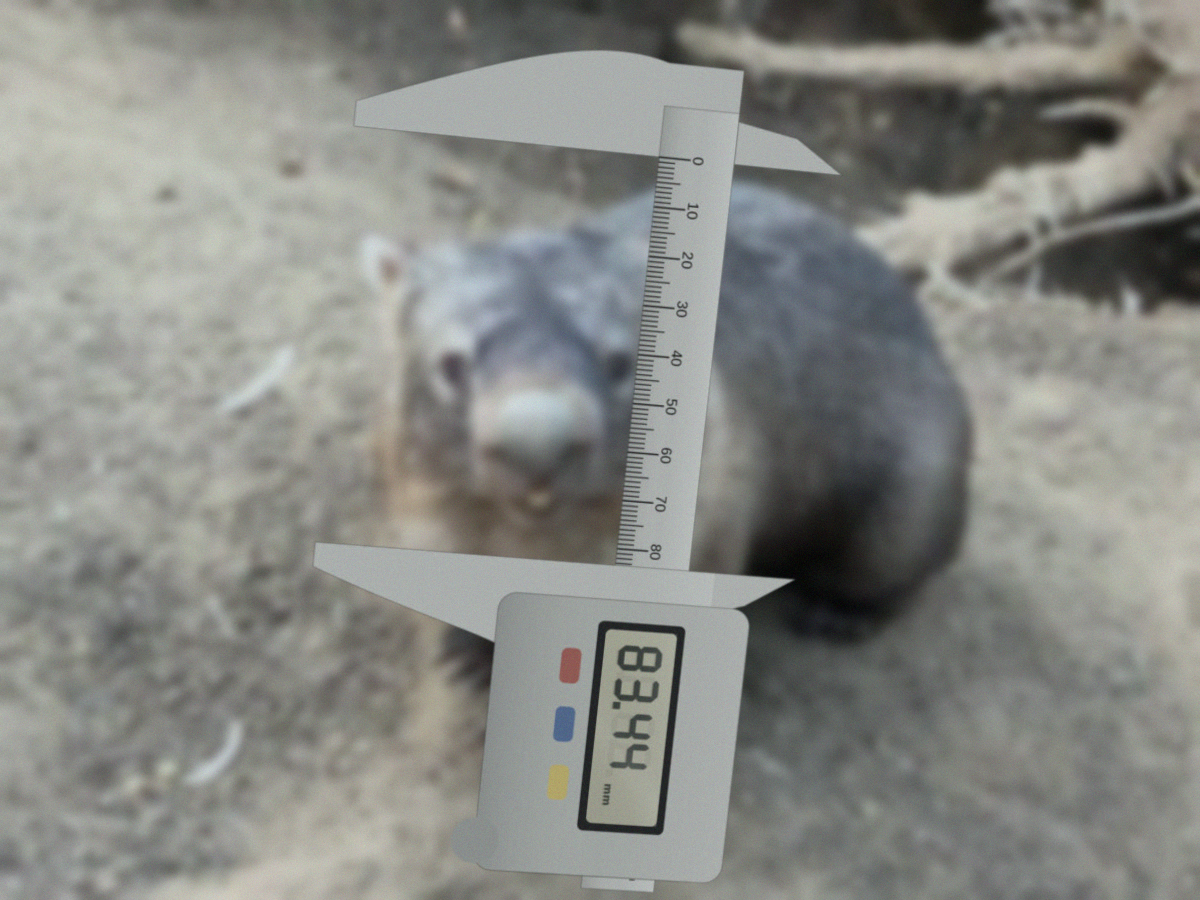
83.44 mm
